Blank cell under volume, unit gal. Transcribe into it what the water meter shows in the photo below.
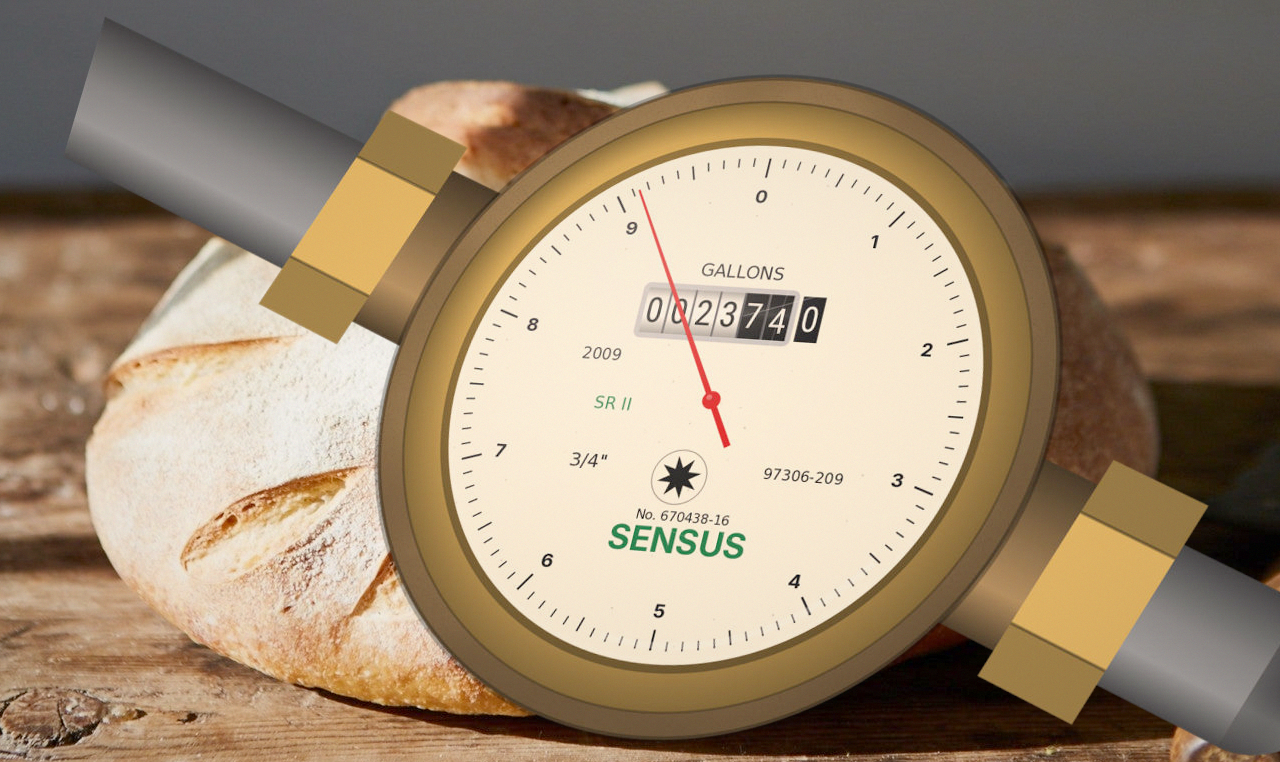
23739.1 gal
